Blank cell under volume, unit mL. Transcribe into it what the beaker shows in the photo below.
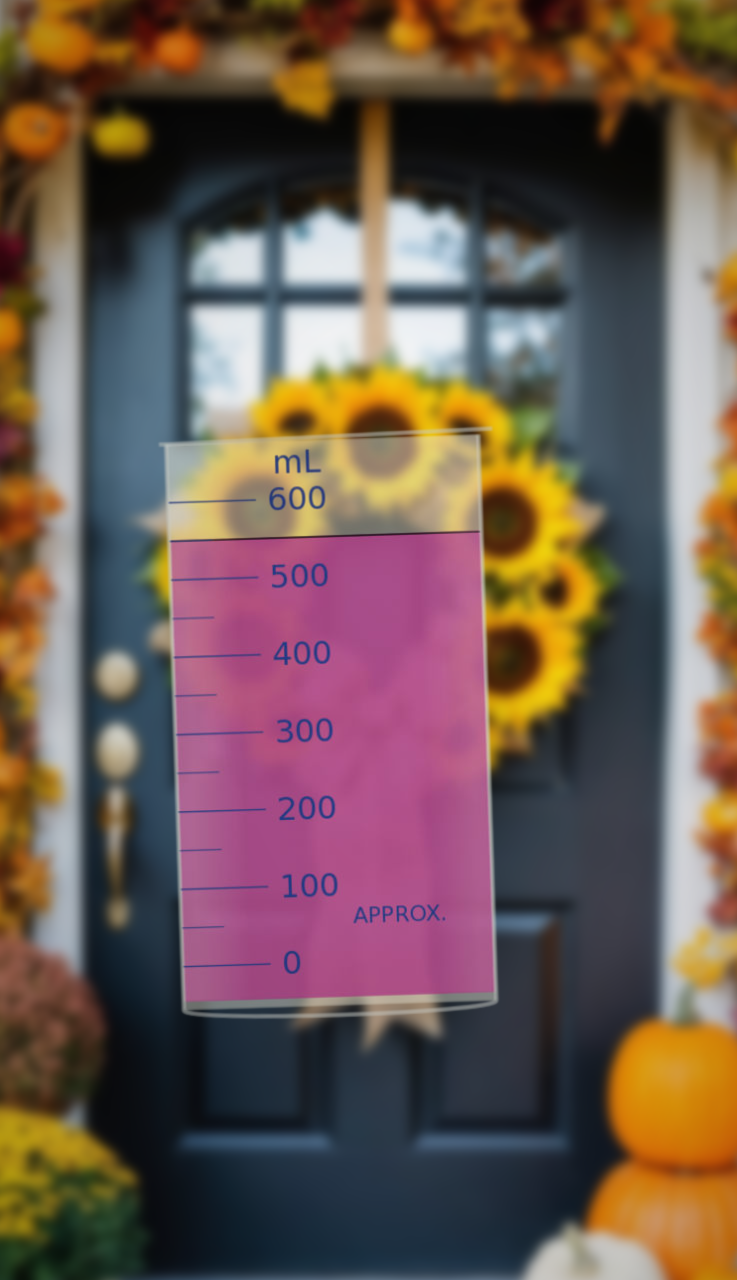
550 mL
